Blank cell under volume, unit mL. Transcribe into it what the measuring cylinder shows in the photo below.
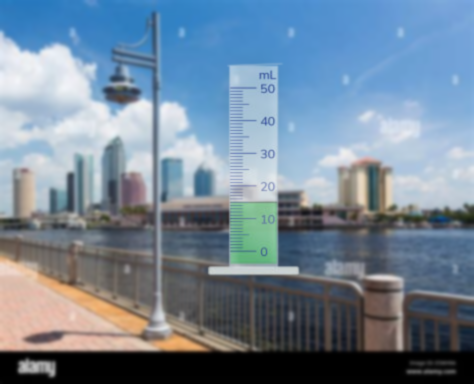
15 mL
